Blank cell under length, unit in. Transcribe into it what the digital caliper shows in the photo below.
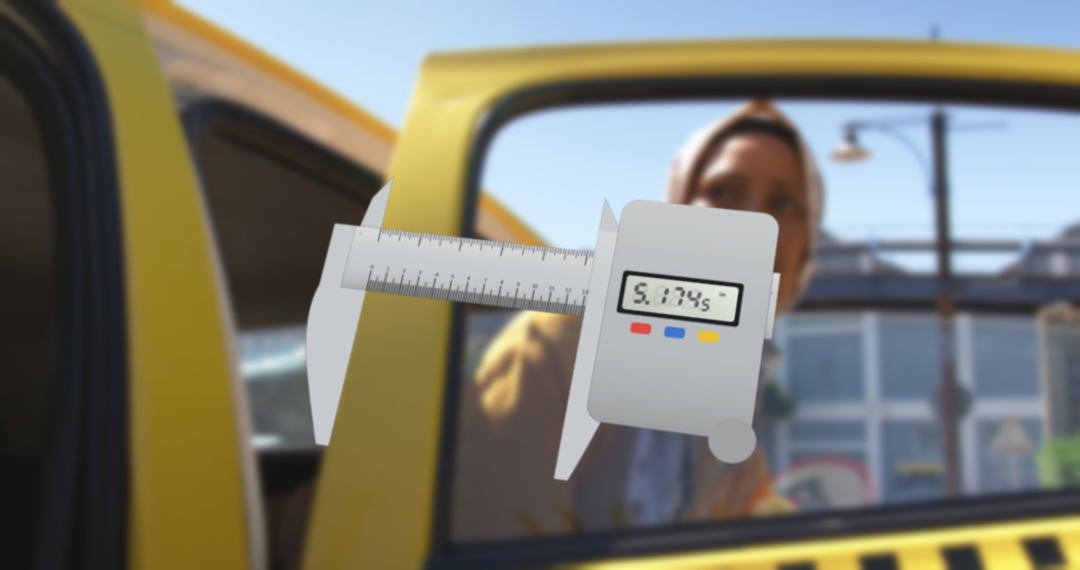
5.1745 in
